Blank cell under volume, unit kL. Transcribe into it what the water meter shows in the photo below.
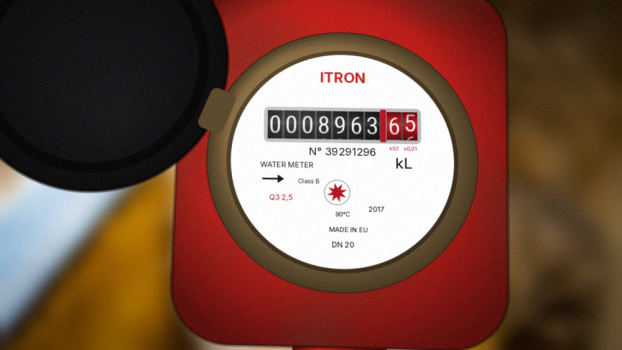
8963.65 kL
